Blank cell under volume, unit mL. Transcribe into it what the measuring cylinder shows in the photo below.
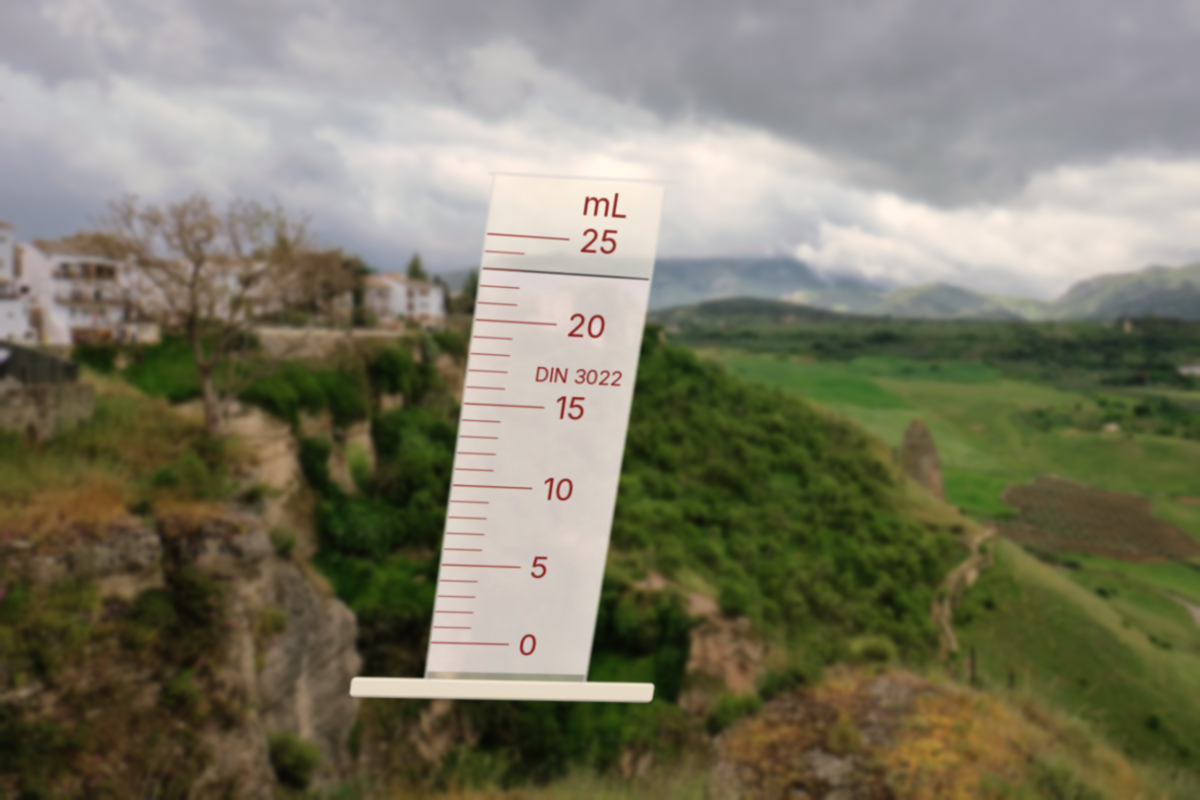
23 mL
